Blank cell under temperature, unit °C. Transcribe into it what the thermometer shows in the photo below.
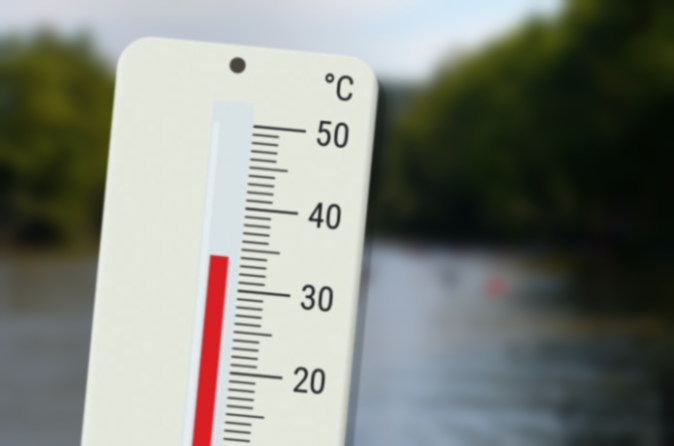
34 °C
